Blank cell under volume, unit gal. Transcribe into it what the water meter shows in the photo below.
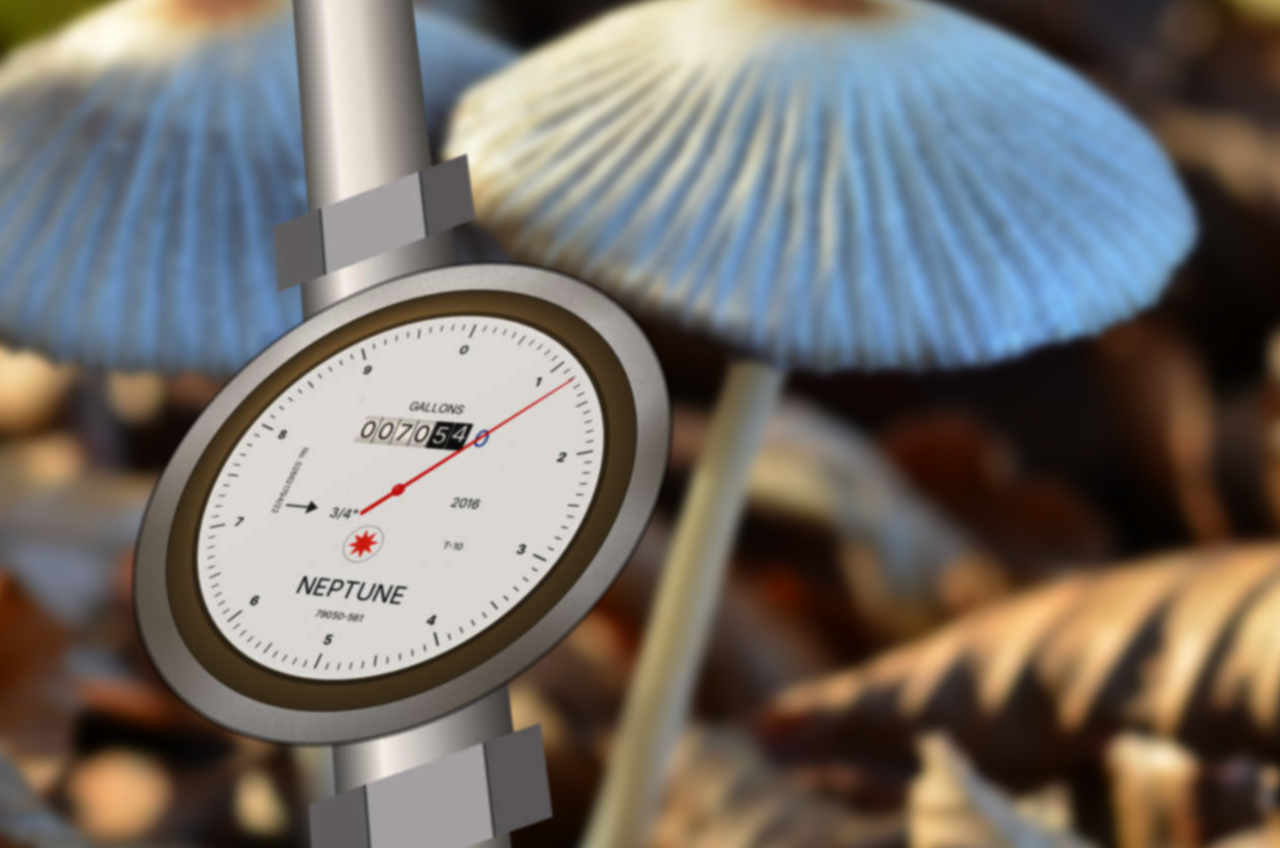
70541.2 gal
